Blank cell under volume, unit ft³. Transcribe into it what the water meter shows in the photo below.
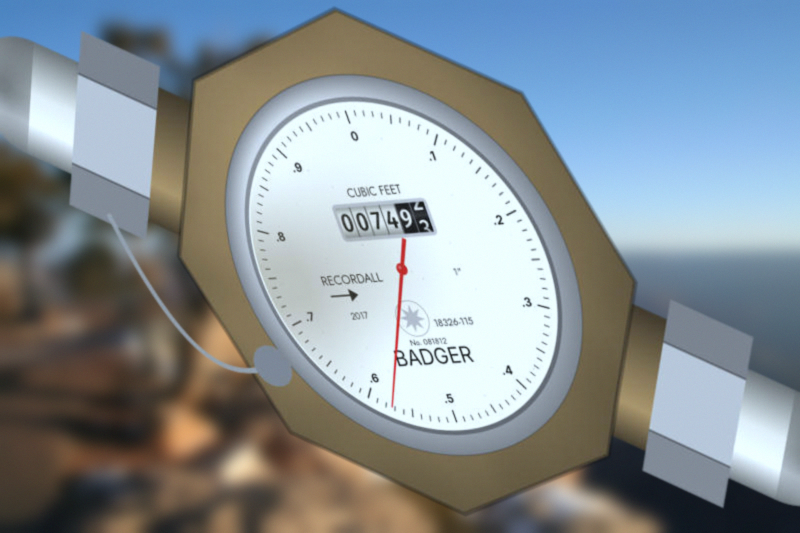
7492.57 ft³
